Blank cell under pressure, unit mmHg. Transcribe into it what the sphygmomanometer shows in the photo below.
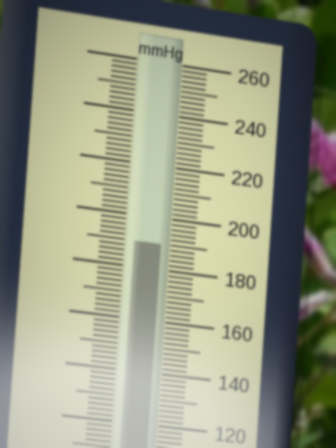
190 mmHg
